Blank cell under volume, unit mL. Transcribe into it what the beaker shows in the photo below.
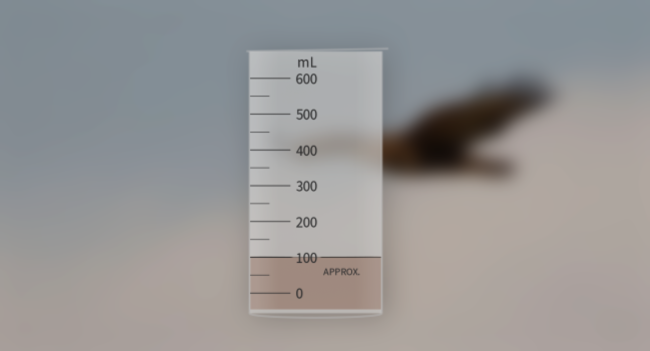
100 mL
